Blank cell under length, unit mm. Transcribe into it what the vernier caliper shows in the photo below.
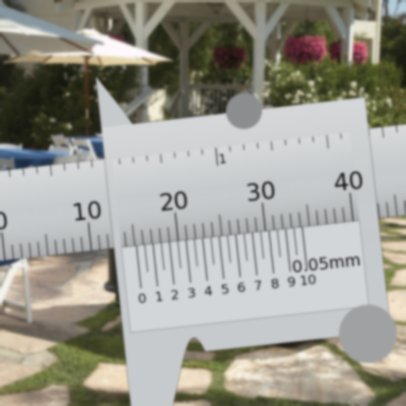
15.2 mm
